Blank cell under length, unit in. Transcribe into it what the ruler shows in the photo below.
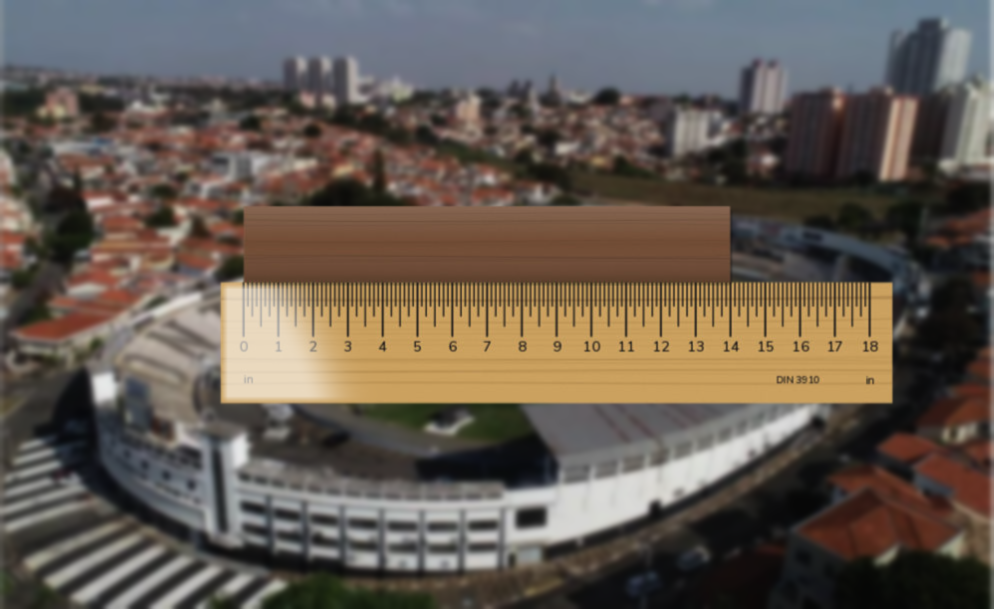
14 in
